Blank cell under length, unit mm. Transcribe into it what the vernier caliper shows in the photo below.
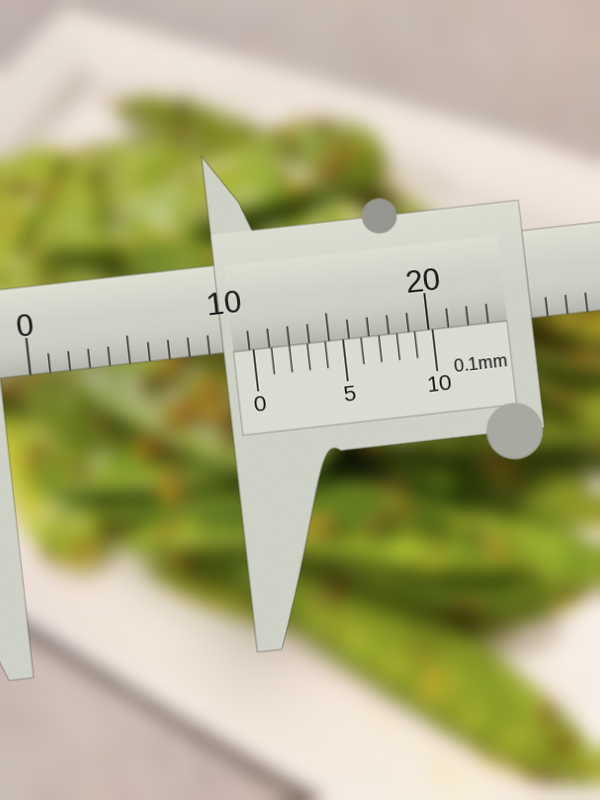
11.2 mm
